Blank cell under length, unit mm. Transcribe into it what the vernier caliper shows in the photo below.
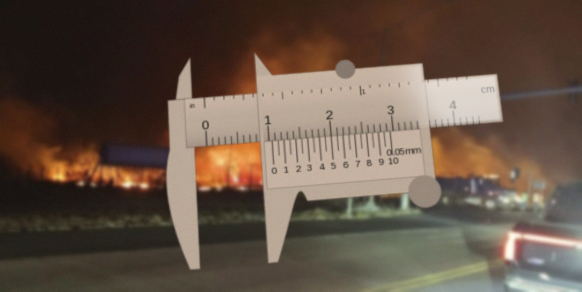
10.5 mm
